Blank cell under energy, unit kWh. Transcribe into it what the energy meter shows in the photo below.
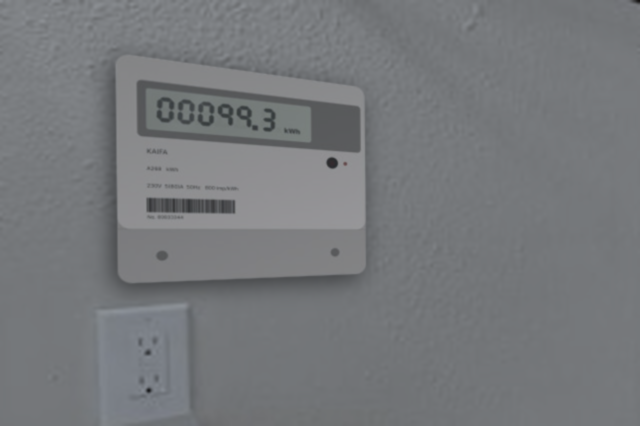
99.3 kWh
